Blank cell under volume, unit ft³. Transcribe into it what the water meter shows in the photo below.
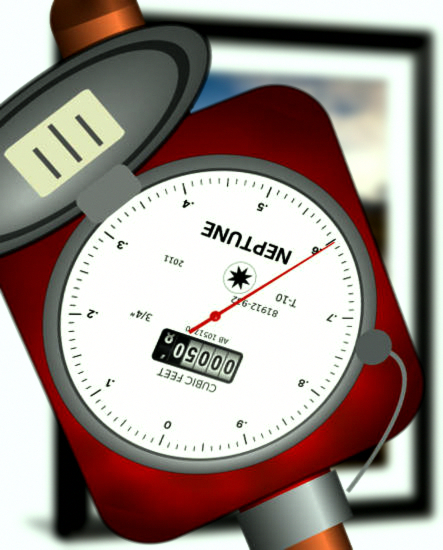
507.60 ft³
